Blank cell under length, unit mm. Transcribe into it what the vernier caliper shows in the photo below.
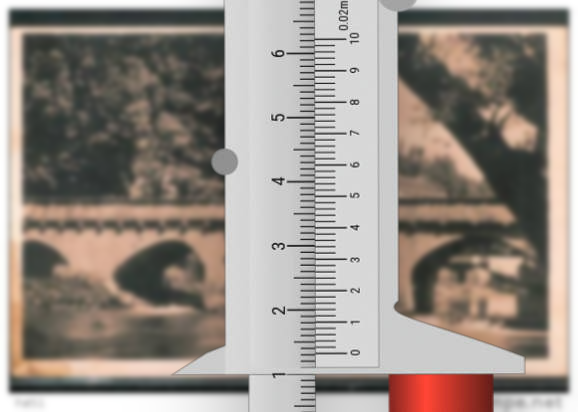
13.2 mm
